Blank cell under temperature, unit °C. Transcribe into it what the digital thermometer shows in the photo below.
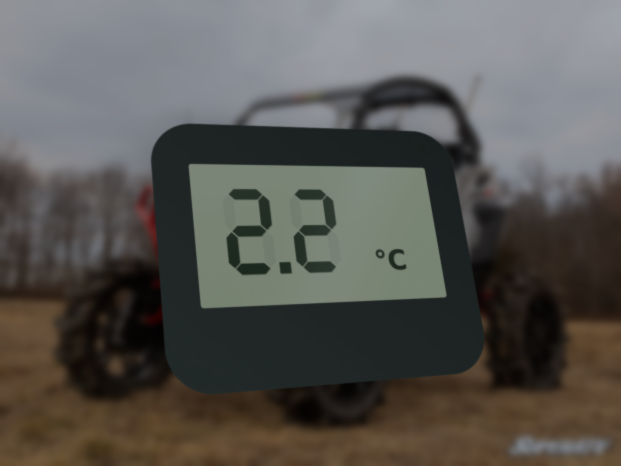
2.2 °C
